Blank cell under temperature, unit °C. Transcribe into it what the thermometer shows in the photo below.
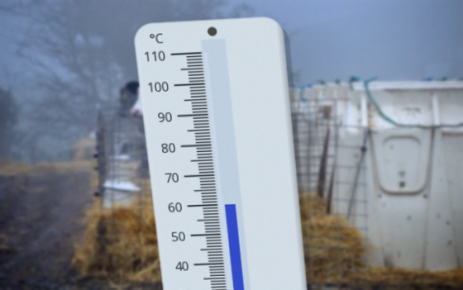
60 °C
